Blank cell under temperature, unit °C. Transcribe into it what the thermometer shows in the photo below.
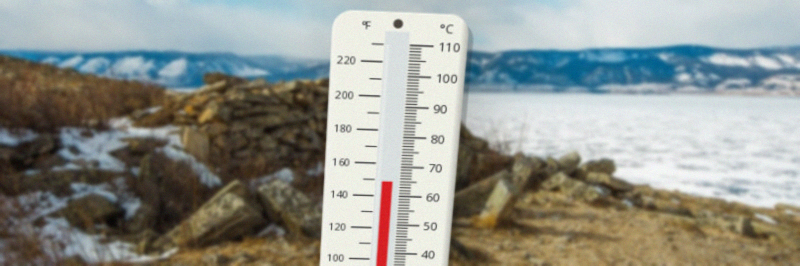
65 °C
